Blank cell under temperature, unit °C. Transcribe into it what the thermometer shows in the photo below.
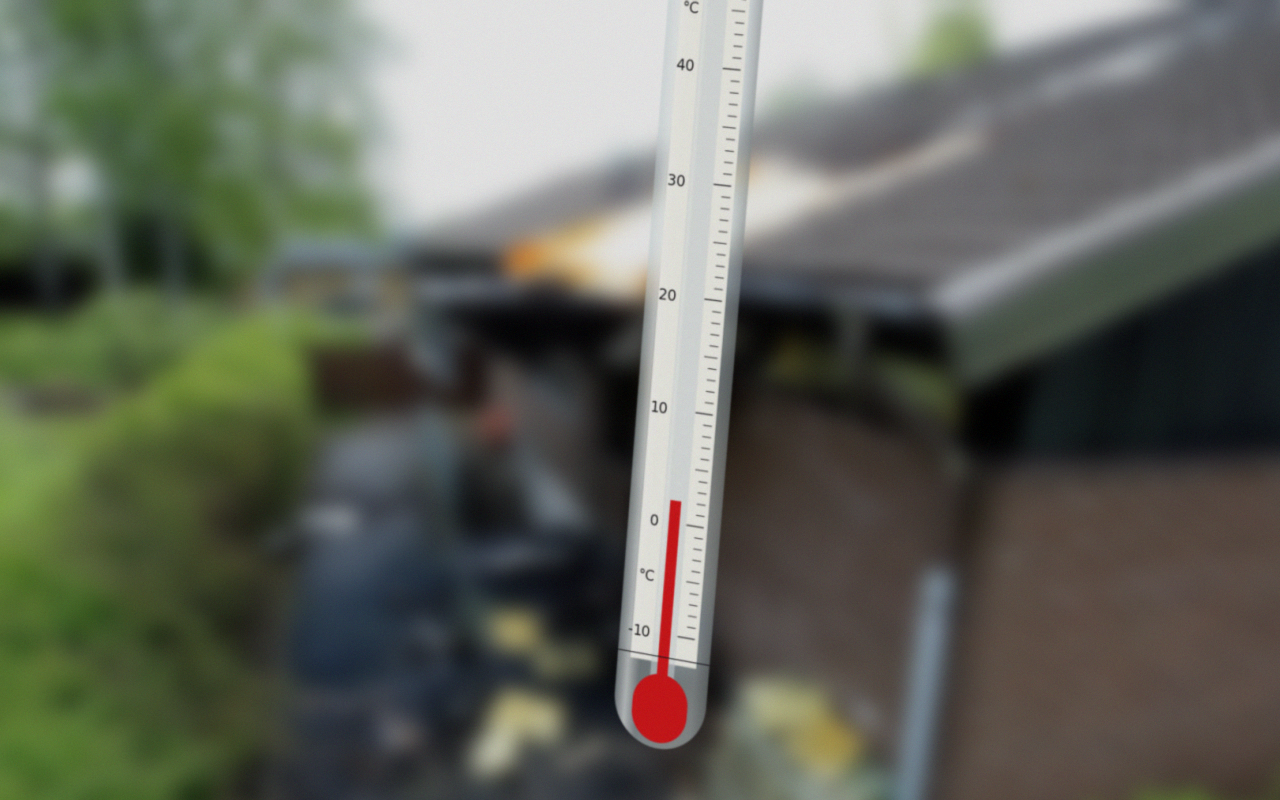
2 °C
